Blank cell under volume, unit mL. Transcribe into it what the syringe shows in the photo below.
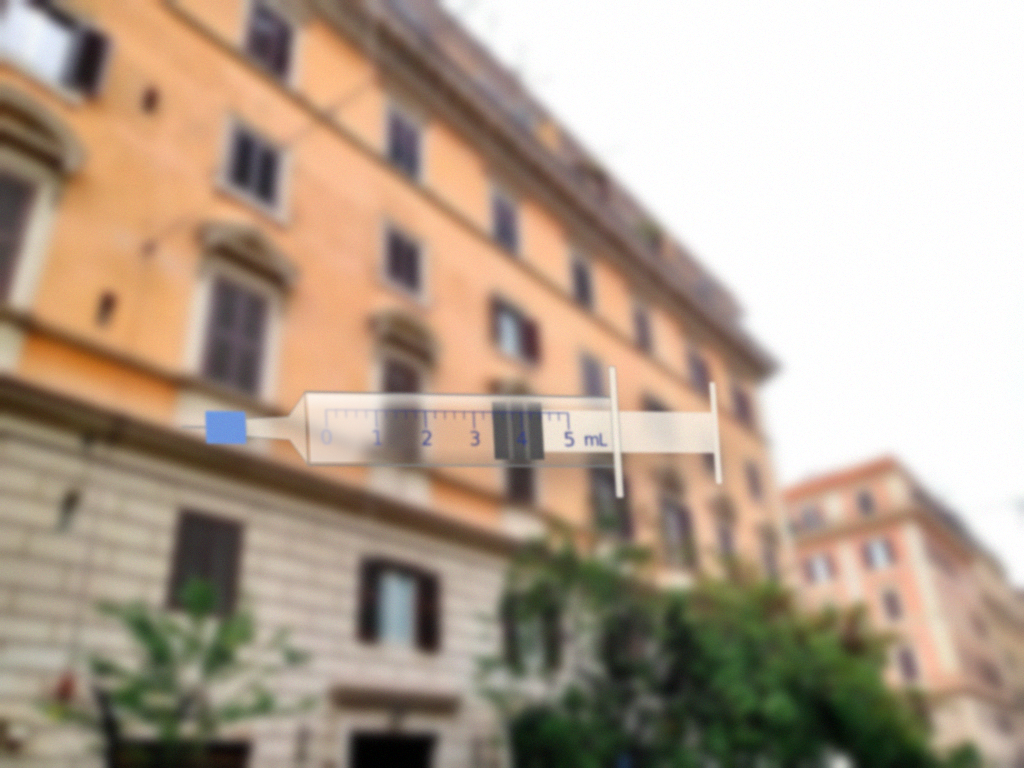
3.4 mL
